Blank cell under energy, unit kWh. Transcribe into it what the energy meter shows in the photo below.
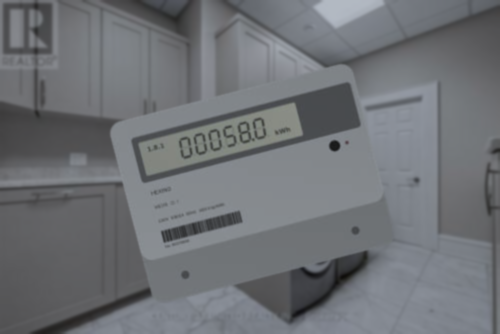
58.0 kWh
